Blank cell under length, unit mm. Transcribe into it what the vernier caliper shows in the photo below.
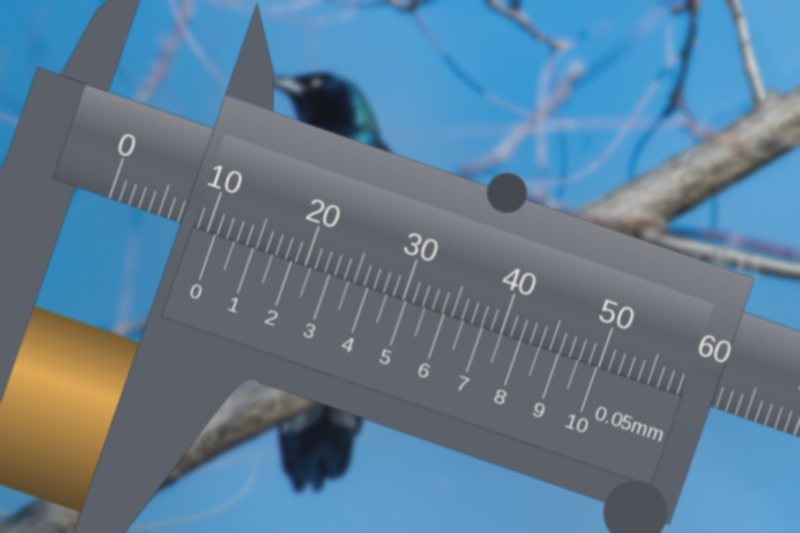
10.8 mm
